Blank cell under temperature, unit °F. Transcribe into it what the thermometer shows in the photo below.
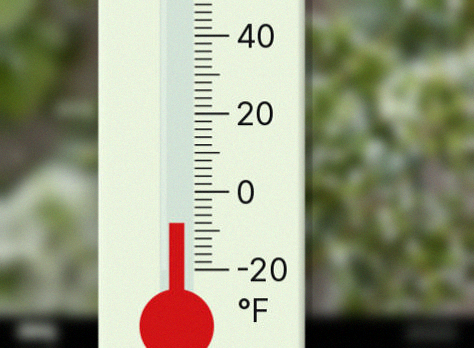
-8 °F
